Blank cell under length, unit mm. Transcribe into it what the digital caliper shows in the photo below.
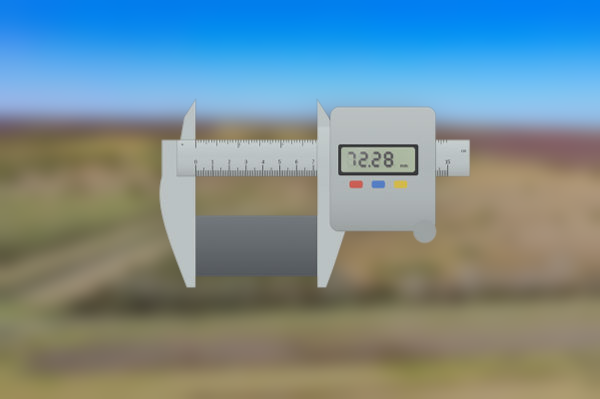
72.28 mm
